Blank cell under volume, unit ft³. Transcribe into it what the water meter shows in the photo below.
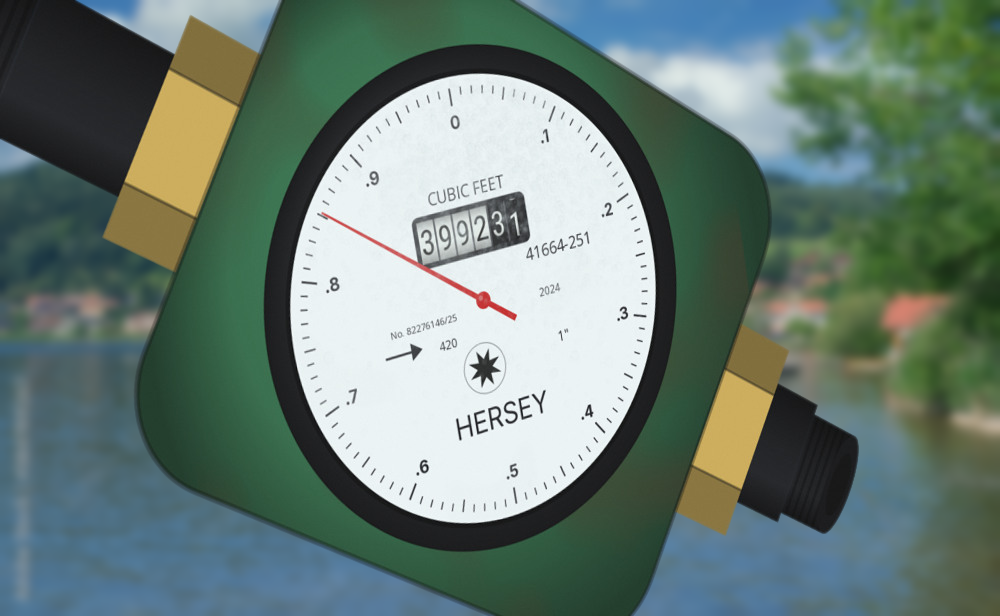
399230.85 ft³
